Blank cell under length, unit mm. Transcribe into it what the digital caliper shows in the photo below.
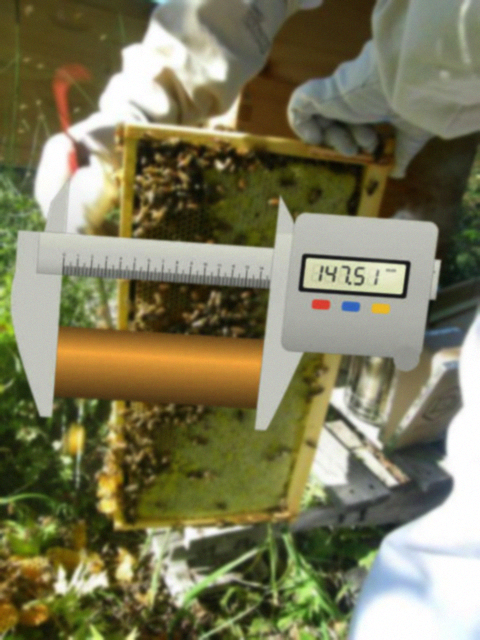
147.51 mm
